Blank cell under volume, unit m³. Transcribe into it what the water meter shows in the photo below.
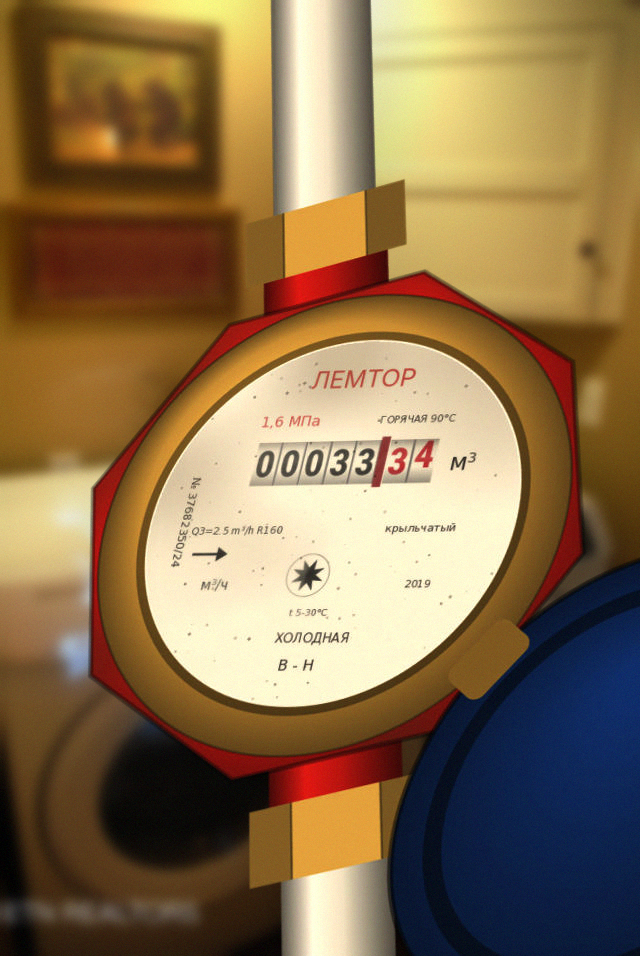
33.34 m³
